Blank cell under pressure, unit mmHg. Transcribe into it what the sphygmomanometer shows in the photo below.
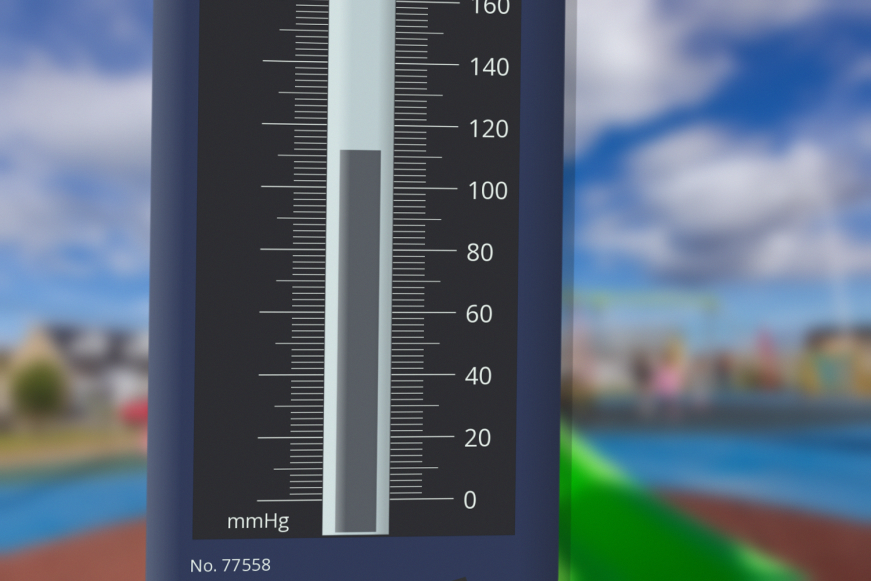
112 mmHg
